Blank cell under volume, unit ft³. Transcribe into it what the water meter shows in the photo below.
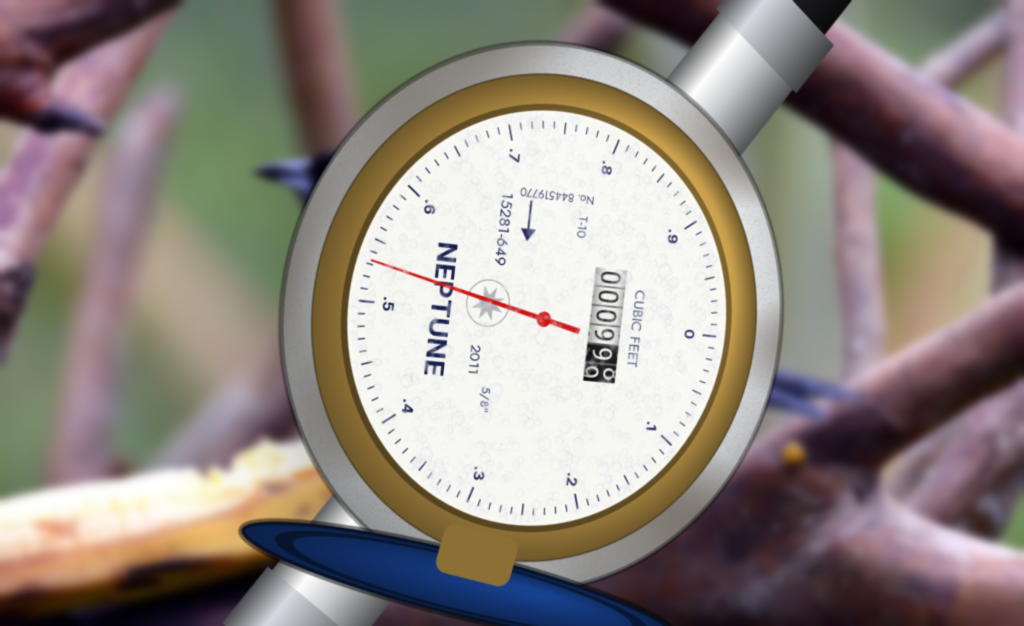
998.53 ft³
